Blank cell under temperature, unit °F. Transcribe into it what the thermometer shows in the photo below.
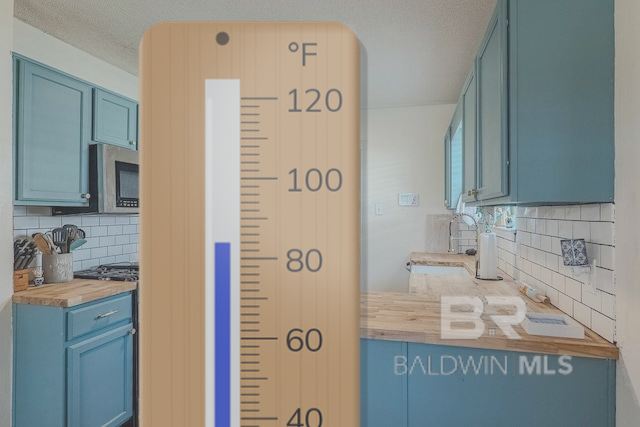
84 °F
